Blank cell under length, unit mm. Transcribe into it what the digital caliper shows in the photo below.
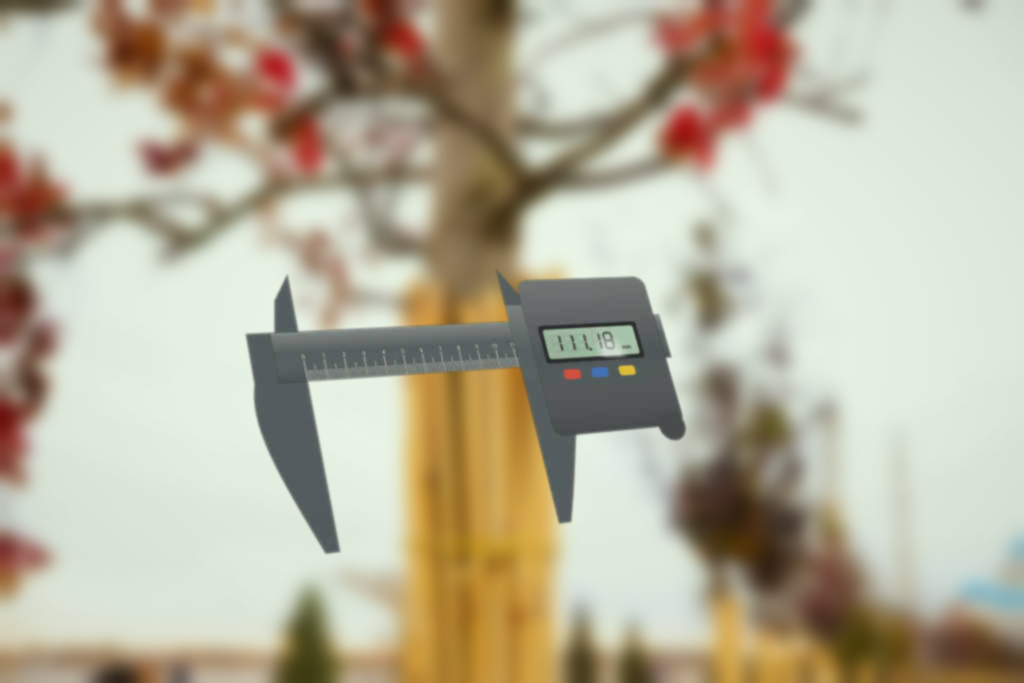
111.18 mm
